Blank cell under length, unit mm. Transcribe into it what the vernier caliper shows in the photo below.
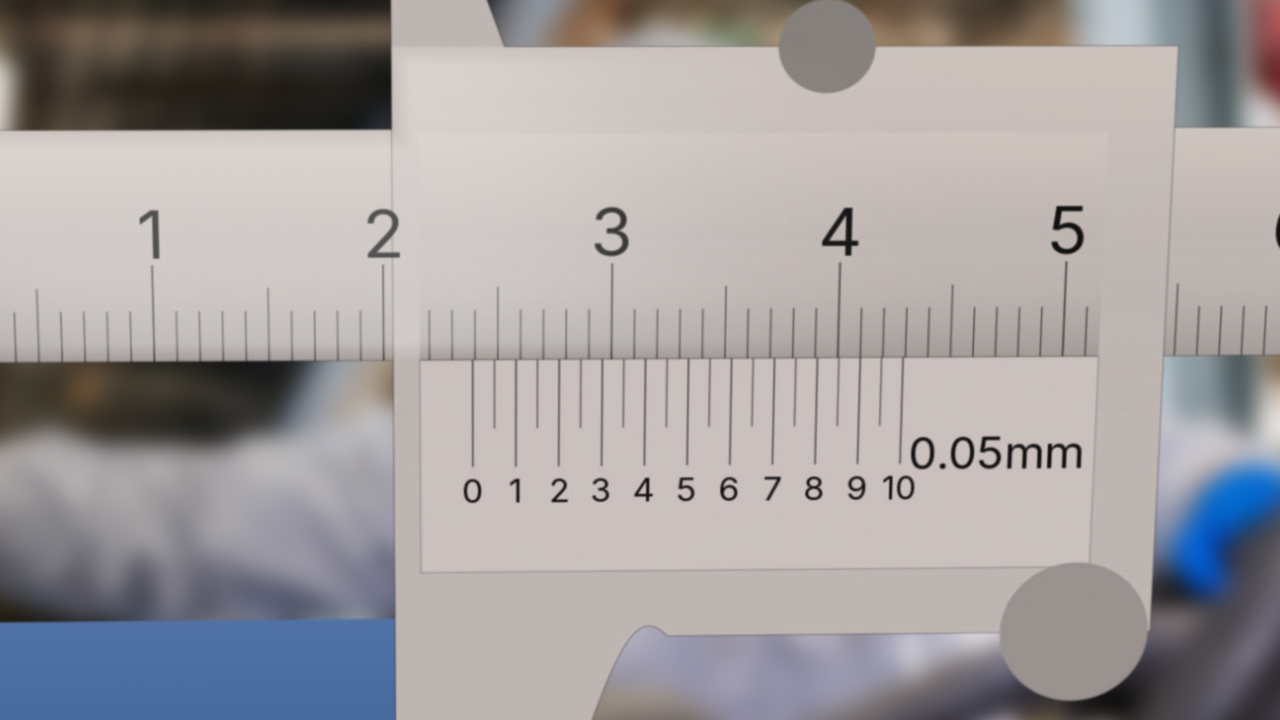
23.9 mm
